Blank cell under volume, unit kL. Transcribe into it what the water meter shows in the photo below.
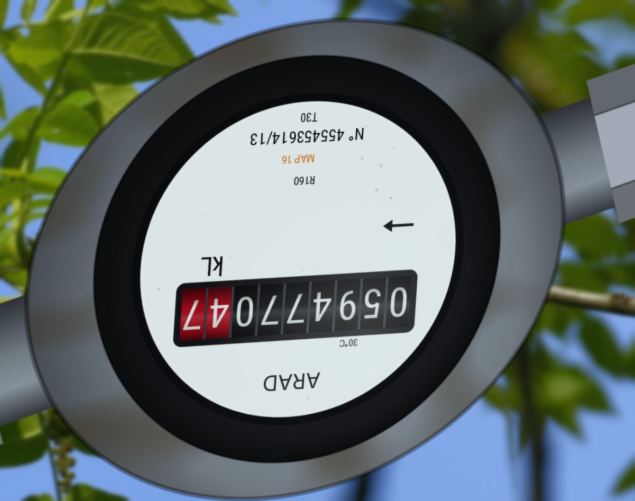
594770.47 kL
